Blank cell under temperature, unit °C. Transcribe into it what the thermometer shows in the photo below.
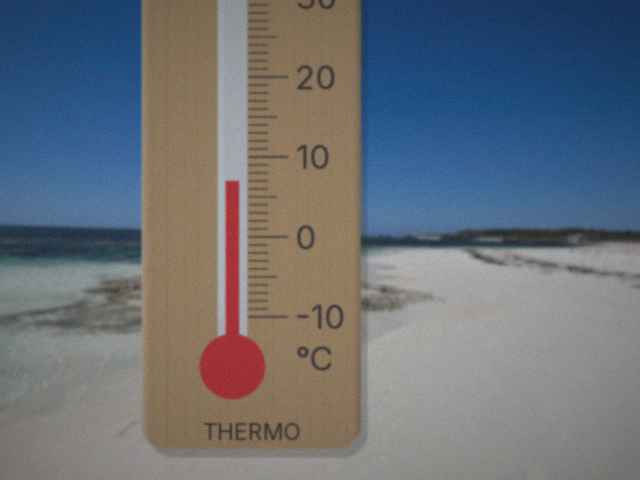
7 °C
